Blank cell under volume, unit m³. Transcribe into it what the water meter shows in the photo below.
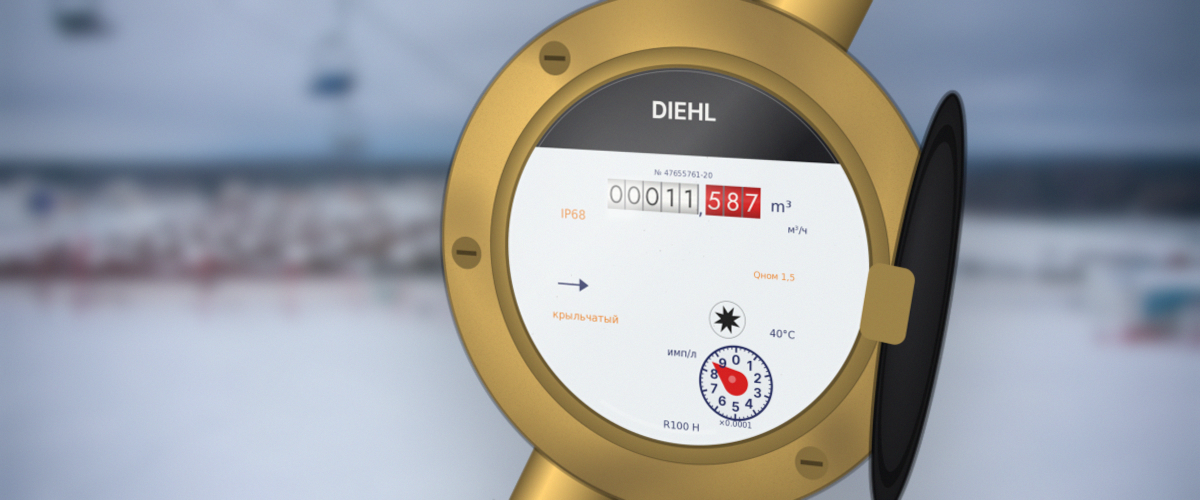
11.5878 m³
